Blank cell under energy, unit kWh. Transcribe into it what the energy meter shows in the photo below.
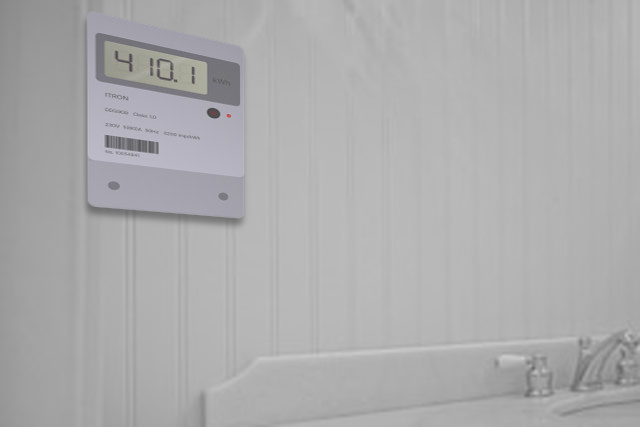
410.1 kWh
